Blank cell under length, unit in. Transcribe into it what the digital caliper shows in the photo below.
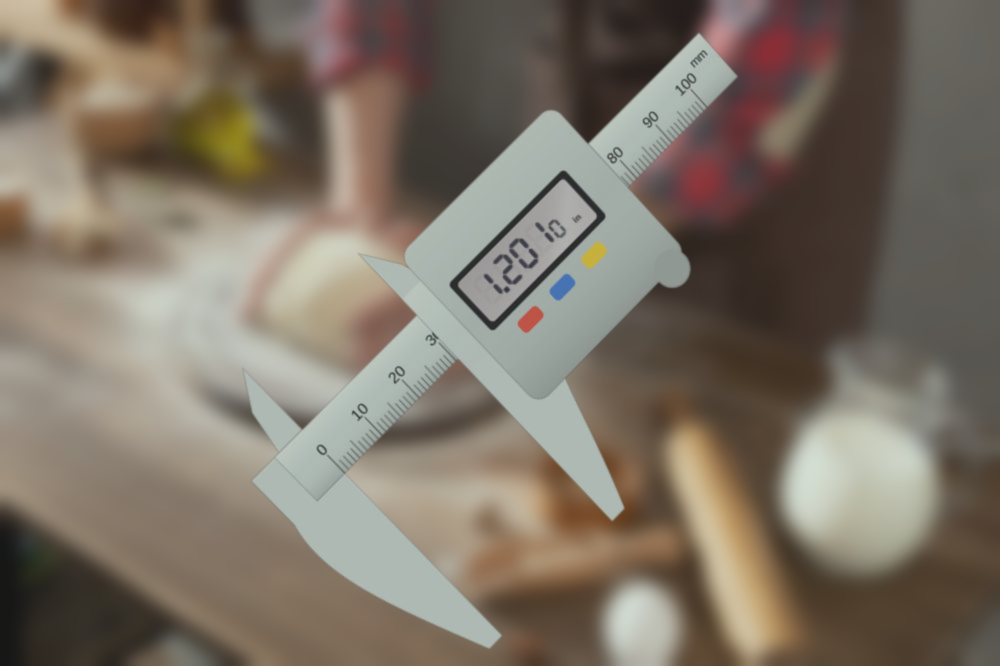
1.2010 in
